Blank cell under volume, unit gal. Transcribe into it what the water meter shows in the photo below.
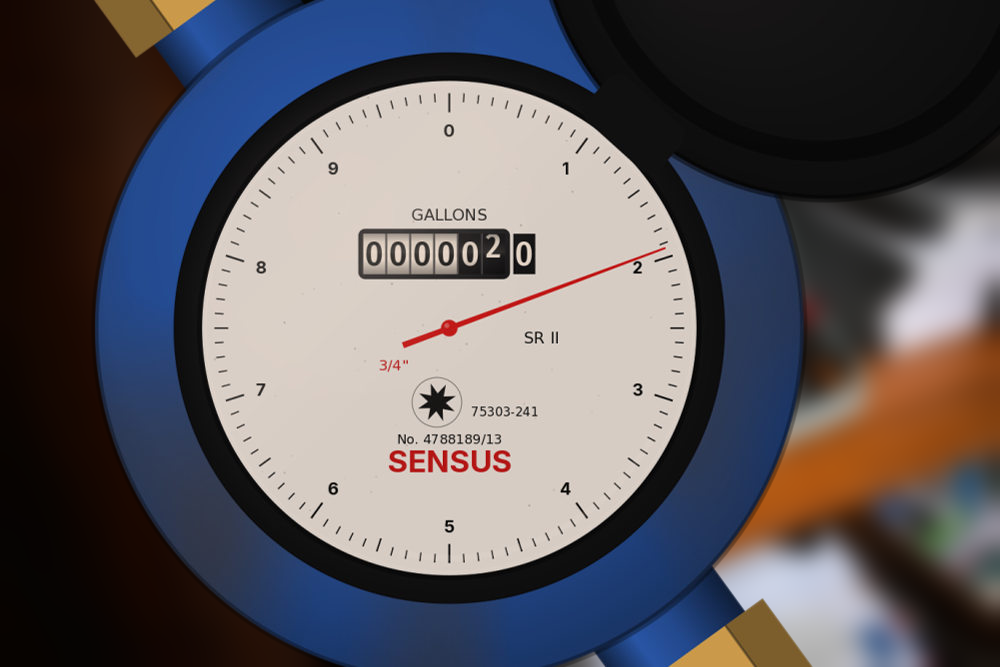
21.9 gal
